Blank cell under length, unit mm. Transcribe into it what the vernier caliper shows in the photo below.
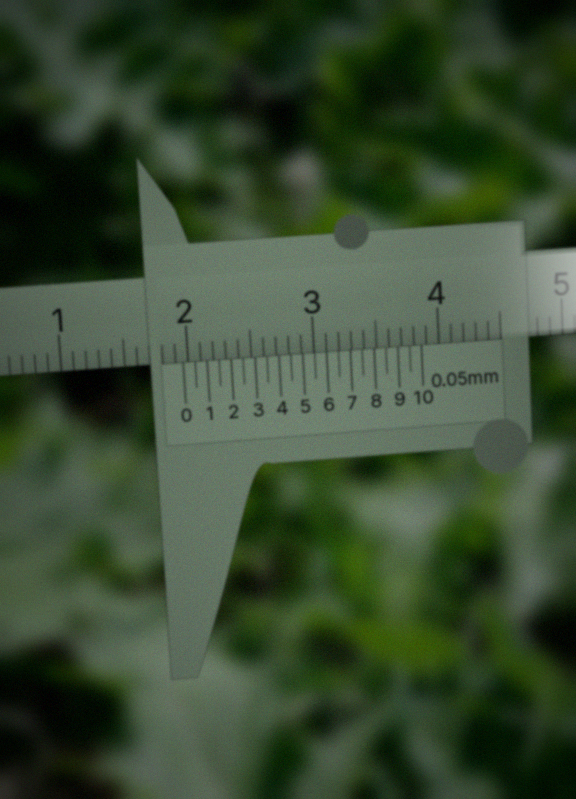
19.6 mm
